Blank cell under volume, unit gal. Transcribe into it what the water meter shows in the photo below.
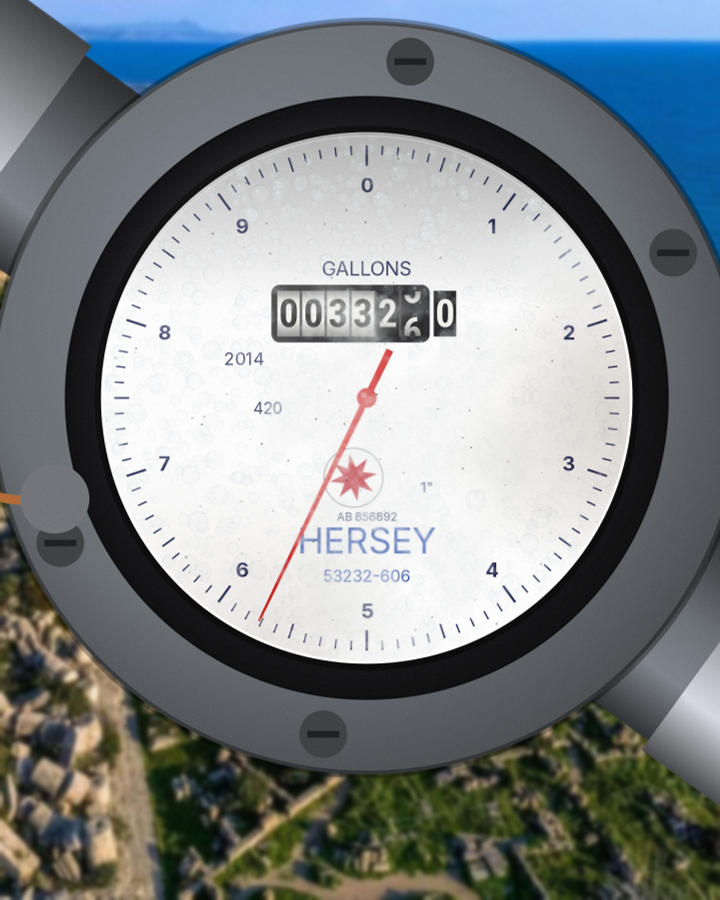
33255.7 gal
